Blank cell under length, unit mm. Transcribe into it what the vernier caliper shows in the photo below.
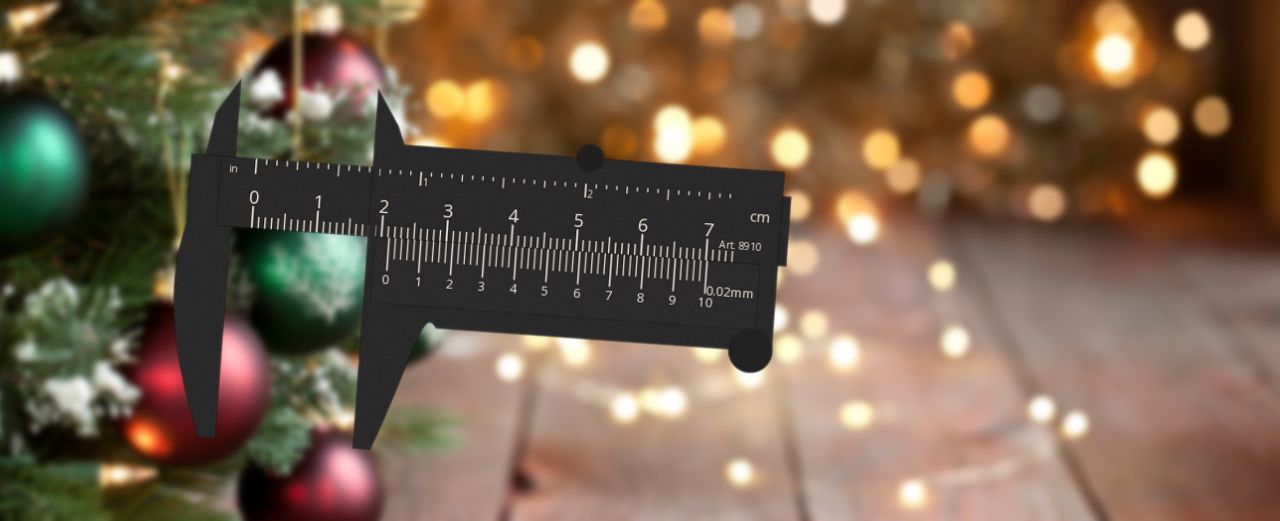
21.2 mm
